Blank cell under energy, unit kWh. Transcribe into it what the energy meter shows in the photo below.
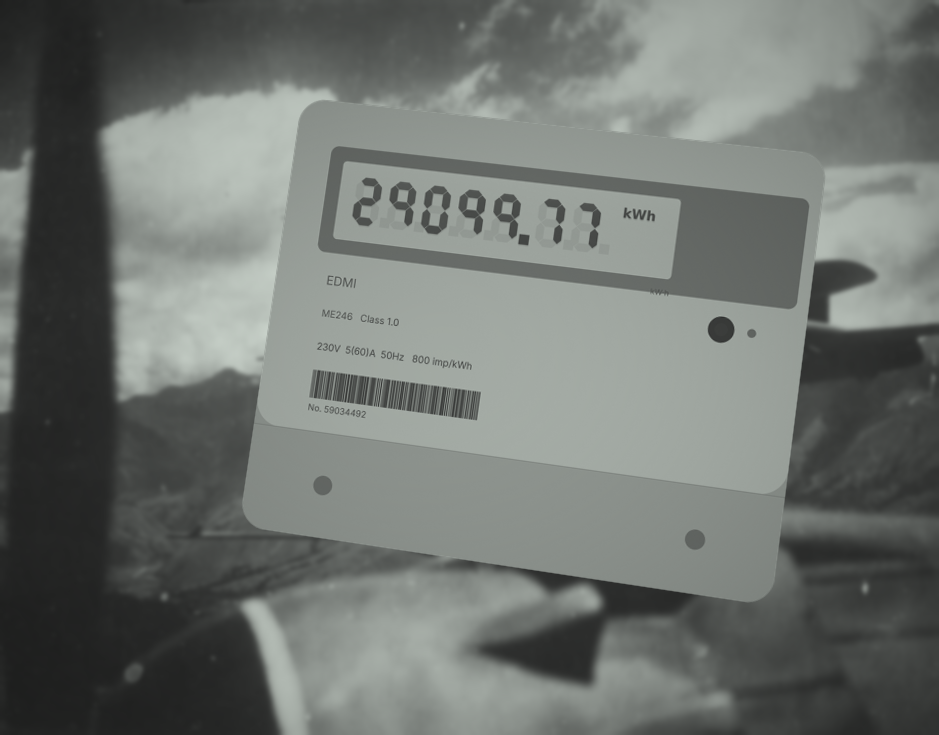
29099.77 kWh
